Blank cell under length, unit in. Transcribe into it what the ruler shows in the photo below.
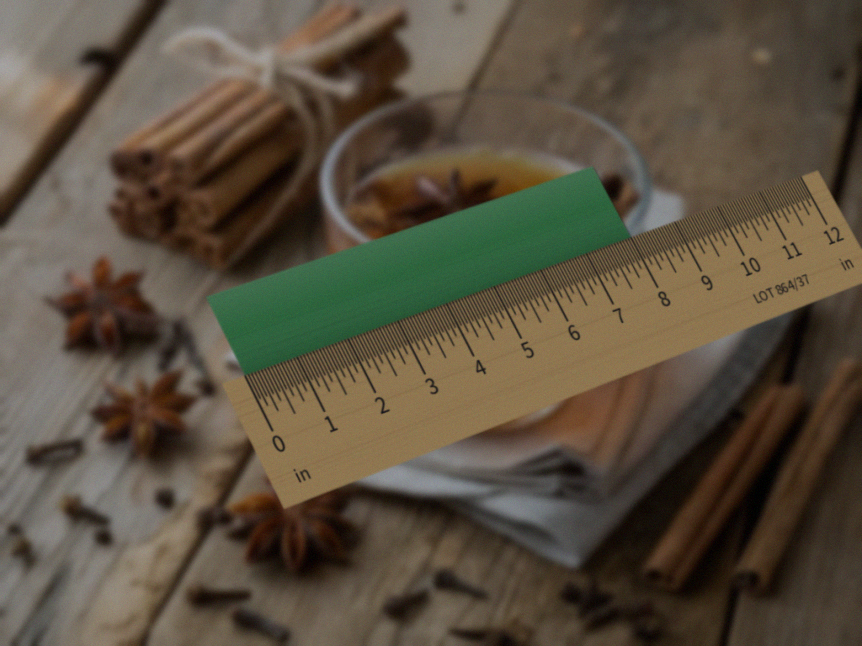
8 in
